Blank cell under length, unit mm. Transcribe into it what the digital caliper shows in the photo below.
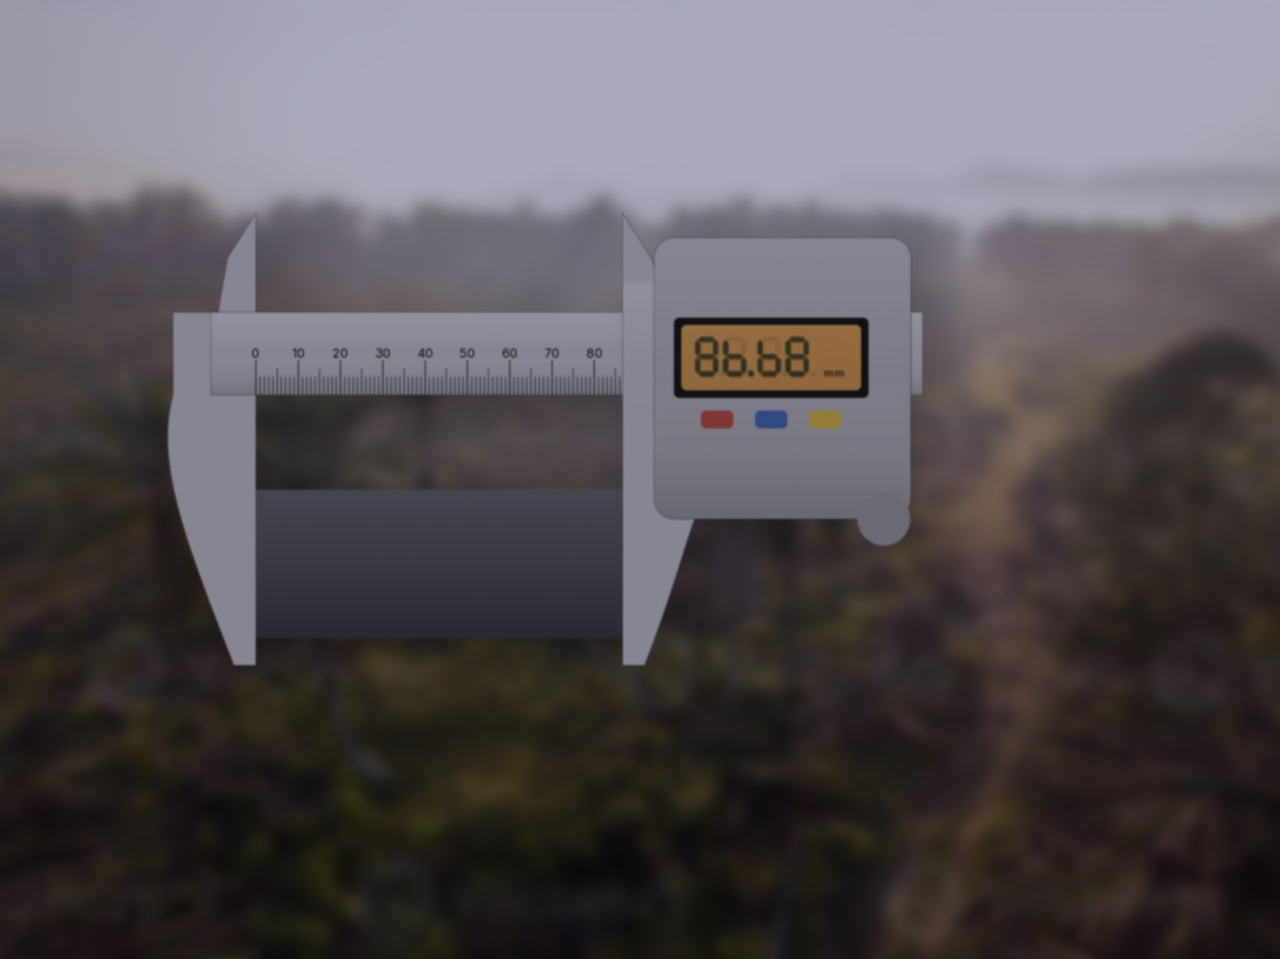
86.68 mm
